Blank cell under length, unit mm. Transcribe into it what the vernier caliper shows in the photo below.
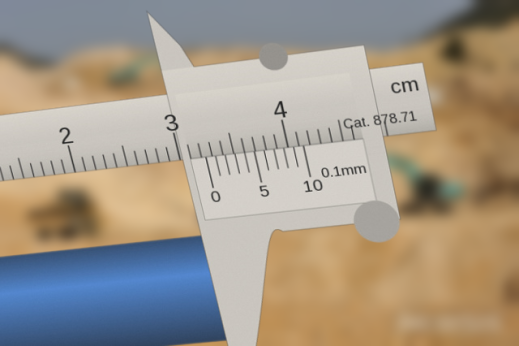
32.4 mm
